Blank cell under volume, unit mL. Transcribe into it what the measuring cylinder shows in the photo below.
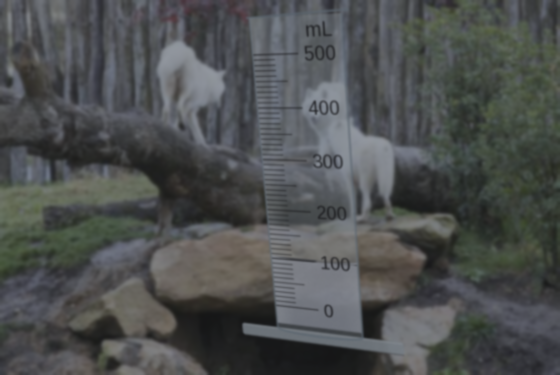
100 mL
